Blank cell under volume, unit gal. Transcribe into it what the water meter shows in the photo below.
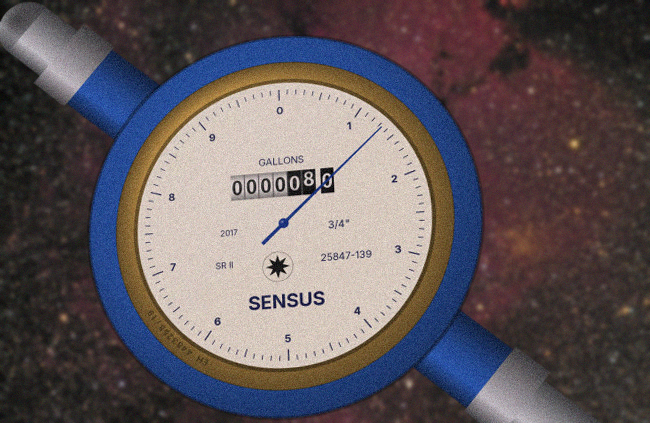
81.3 gal
